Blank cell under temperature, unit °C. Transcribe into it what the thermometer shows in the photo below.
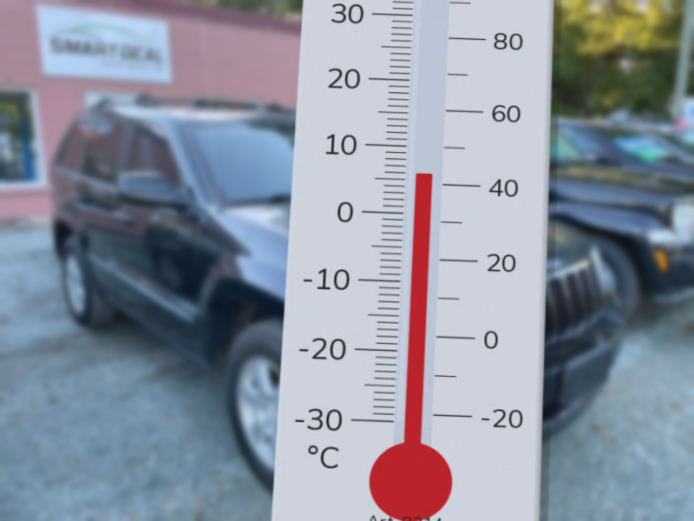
6 °C
